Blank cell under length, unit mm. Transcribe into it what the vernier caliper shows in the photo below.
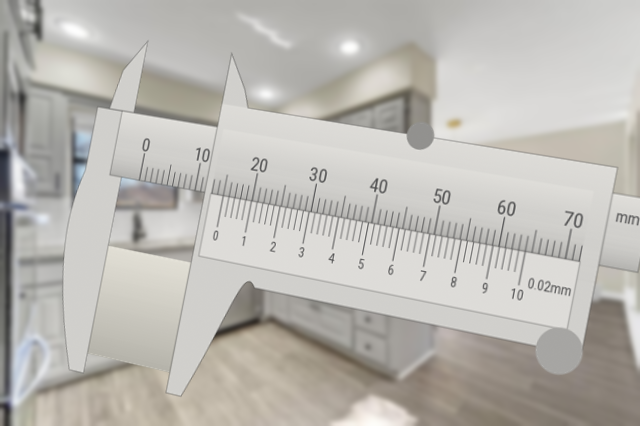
15.0 mm
